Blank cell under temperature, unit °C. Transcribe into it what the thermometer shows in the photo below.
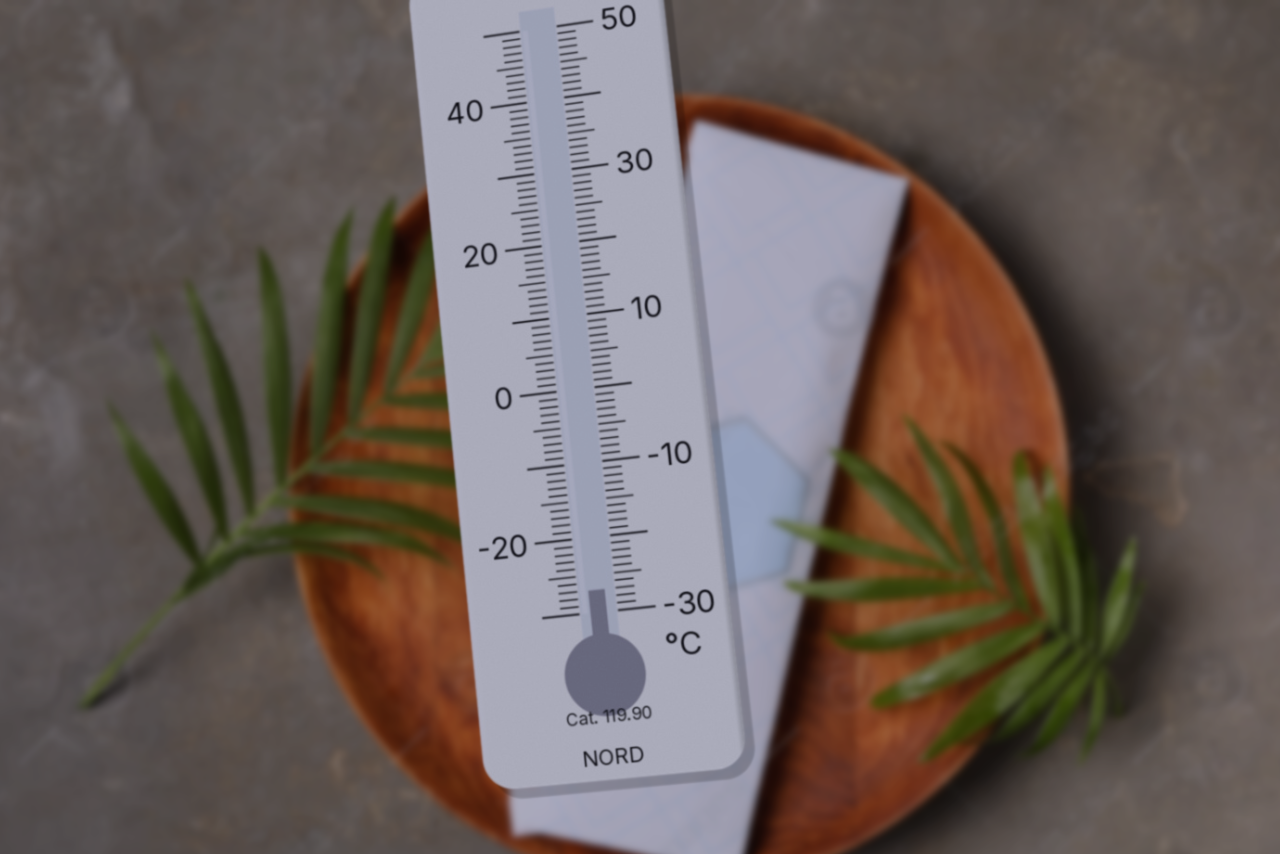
-27 °C
